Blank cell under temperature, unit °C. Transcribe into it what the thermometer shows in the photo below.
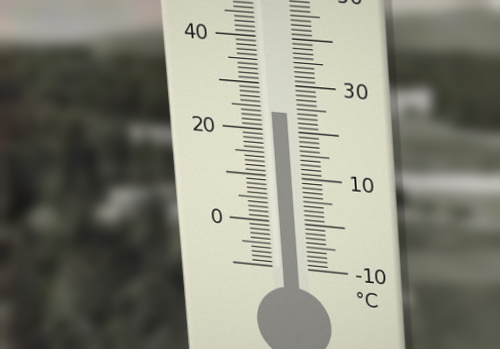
24 °C
